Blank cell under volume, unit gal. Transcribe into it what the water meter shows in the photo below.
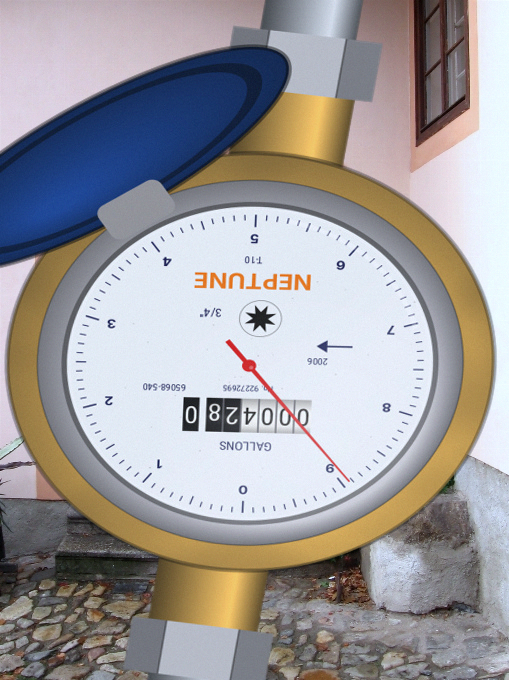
4278.9 gal
